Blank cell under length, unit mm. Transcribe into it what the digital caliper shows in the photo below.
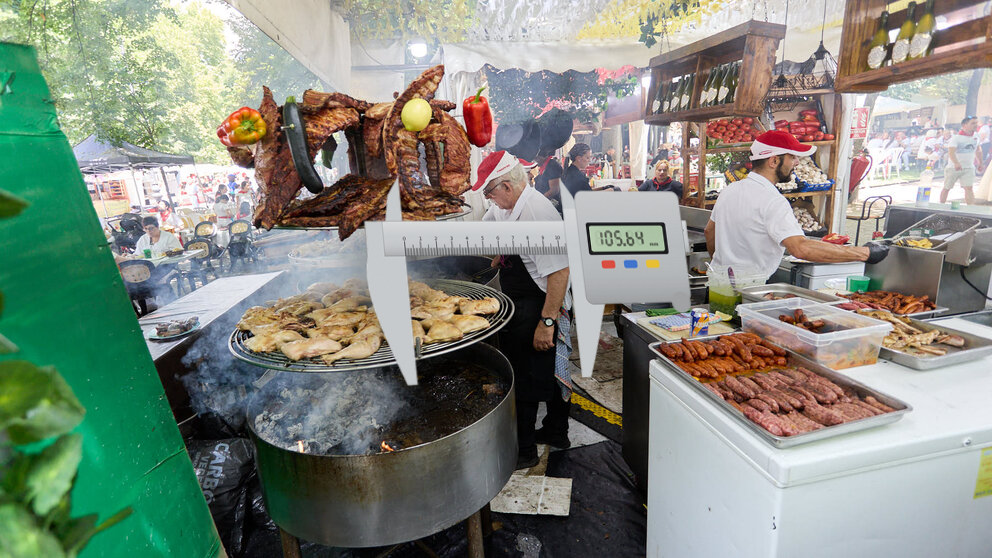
105.64 mm
